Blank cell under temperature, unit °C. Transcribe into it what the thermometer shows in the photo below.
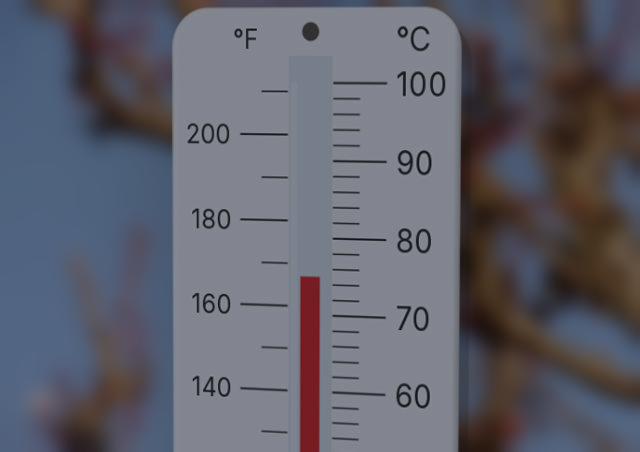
75 °C
